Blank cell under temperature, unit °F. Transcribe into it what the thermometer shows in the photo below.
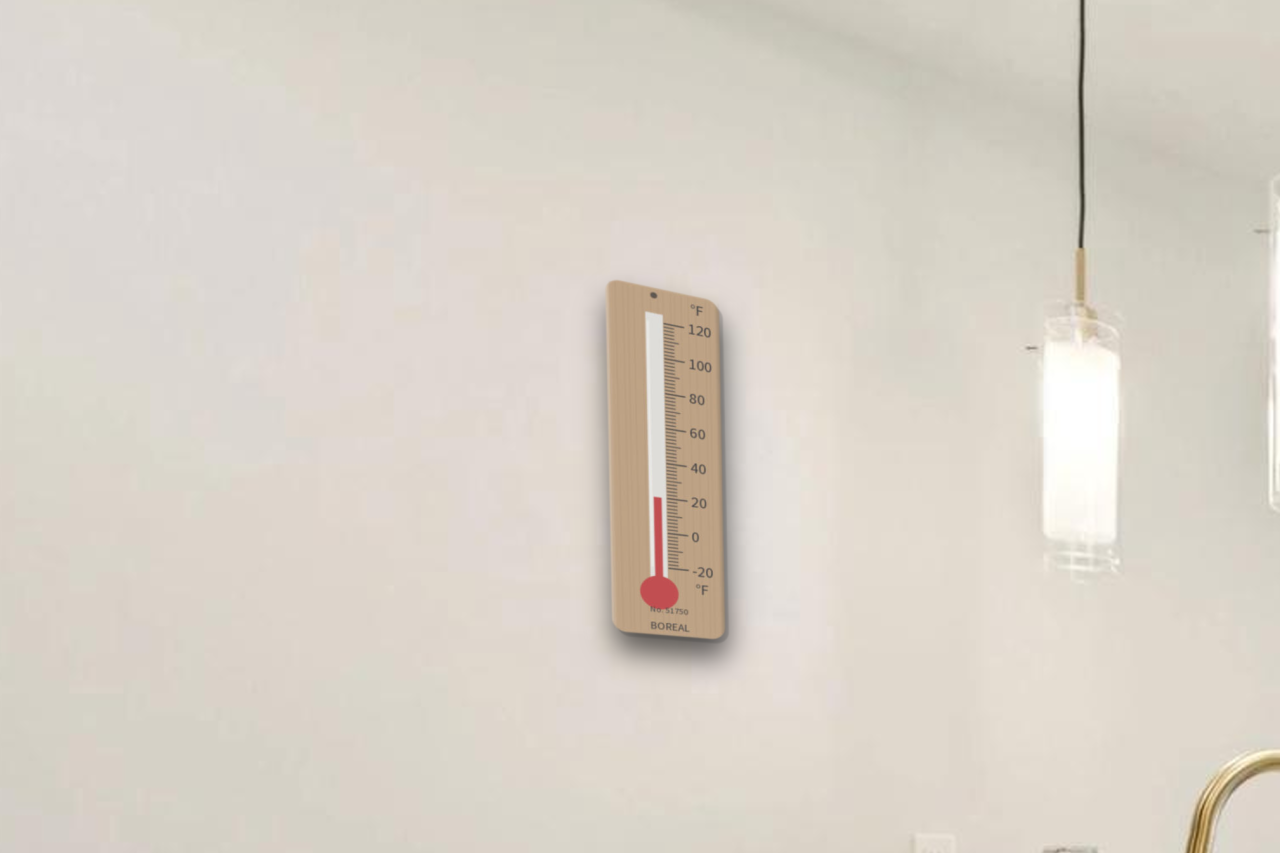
20 °F
